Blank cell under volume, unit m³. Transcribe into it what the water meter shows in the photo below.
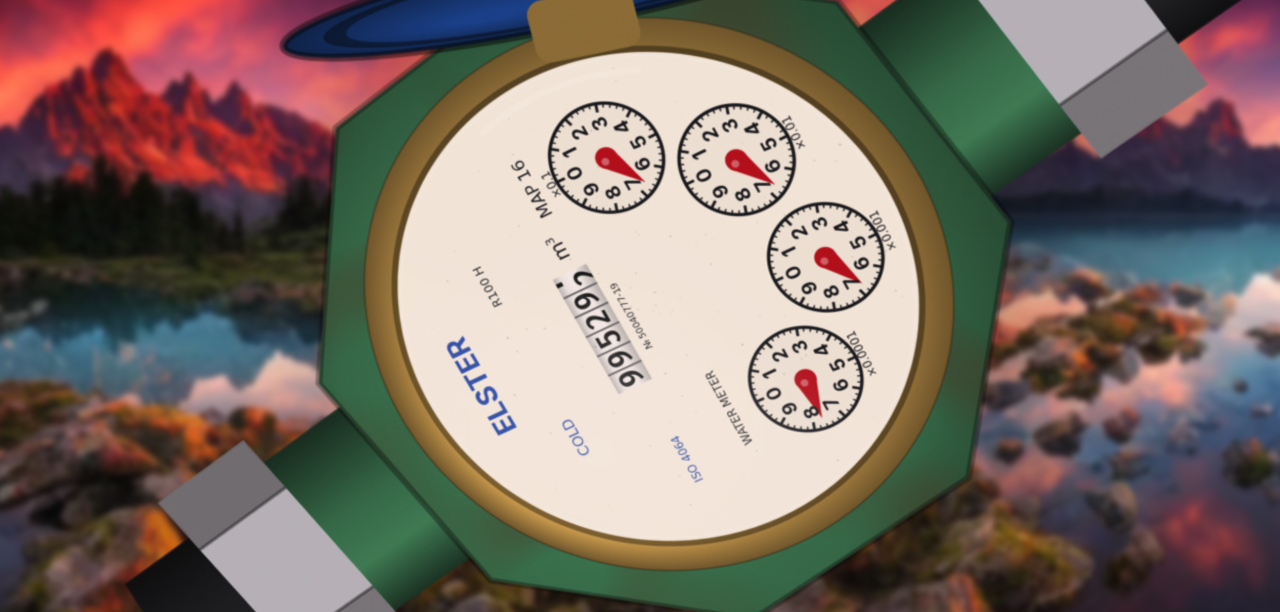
995291.6667 m³
